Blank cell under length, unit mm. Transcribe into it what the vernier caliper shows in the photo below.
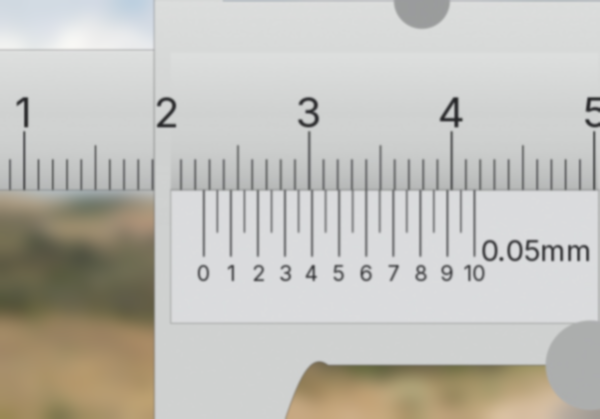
22.6 mm
